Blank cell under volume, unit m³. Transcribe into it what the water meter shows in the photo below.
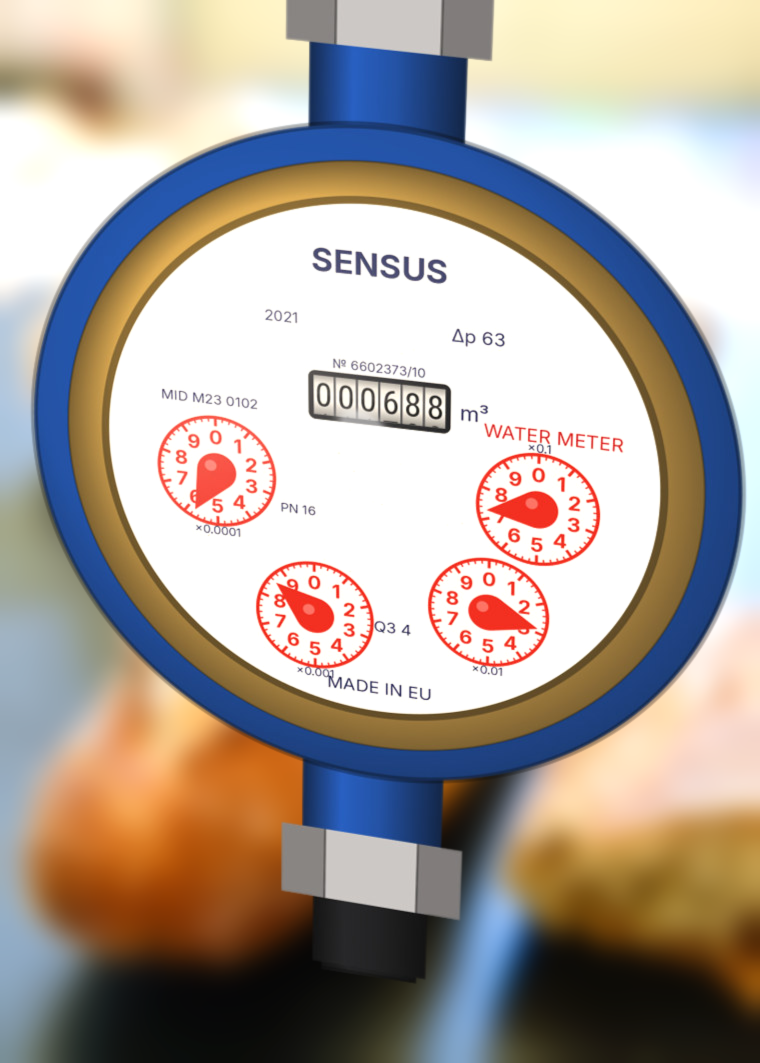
688.7285 m³
